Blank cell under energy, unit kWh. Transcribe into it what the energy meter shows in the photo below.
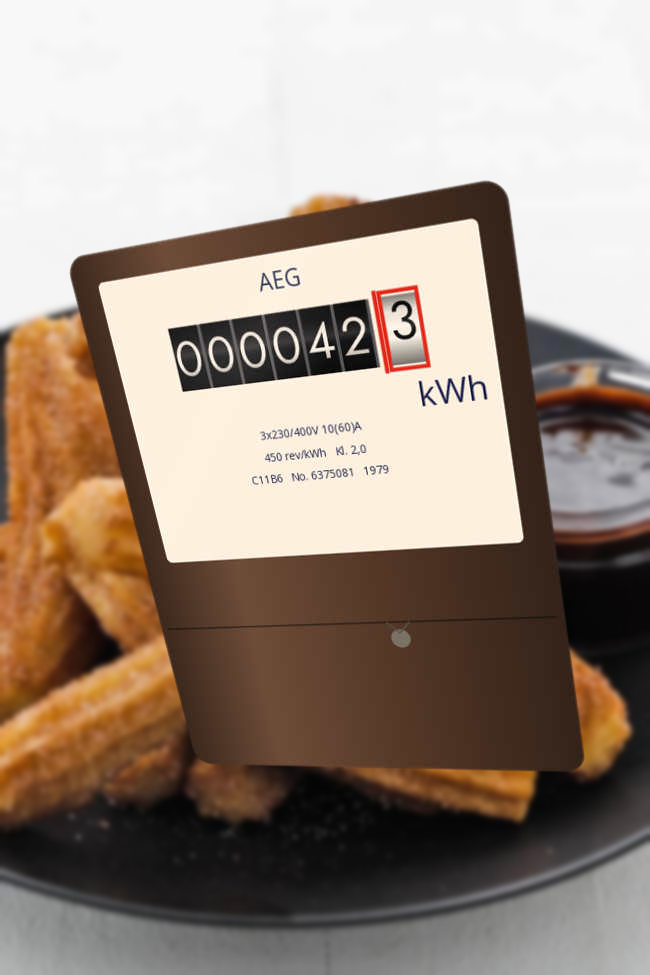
42.3 kWh
